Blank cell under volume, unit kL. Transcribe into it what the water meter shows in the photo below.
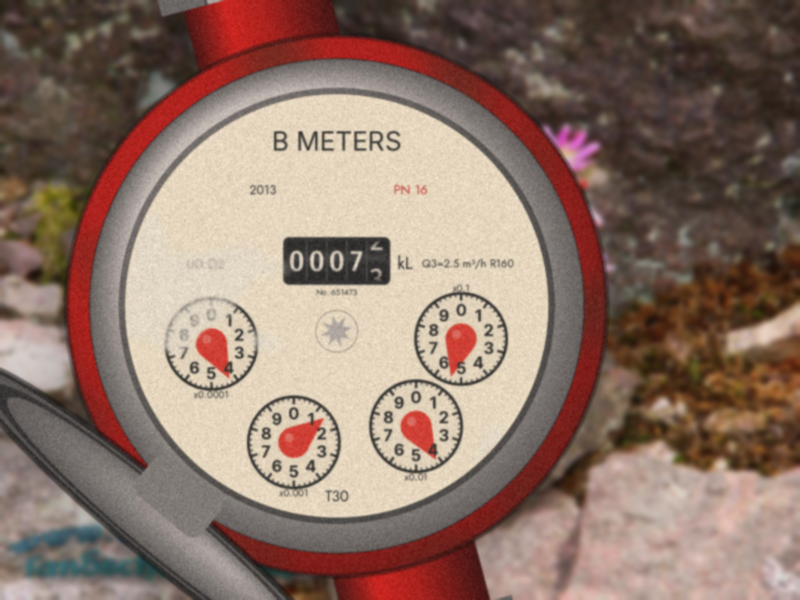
72.5414 kL
